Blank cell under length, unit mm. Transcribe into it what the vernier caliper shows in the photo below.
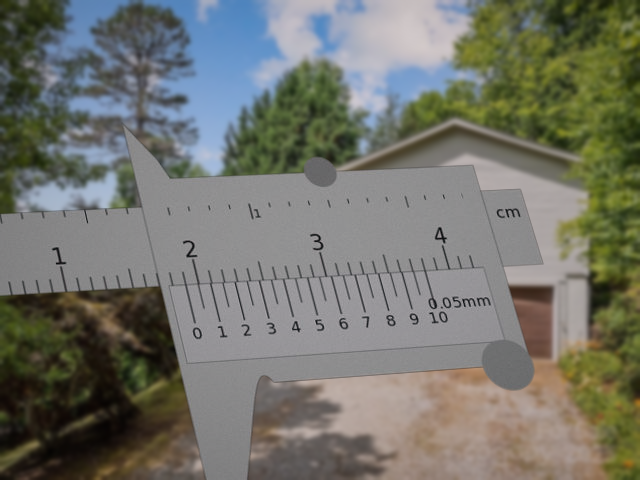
19.0 mm
